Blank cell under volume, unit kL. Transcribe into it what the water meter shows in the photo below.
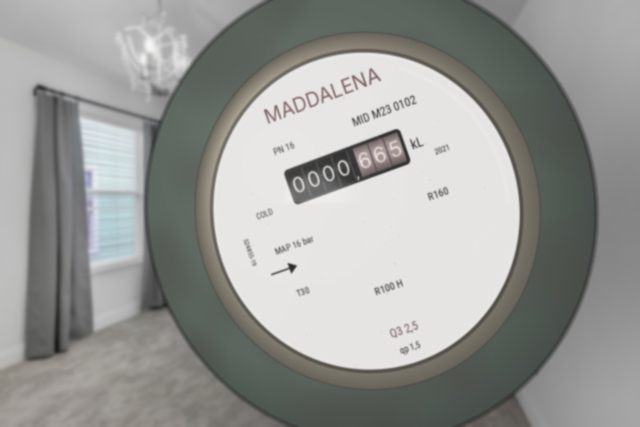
0.665 kL
